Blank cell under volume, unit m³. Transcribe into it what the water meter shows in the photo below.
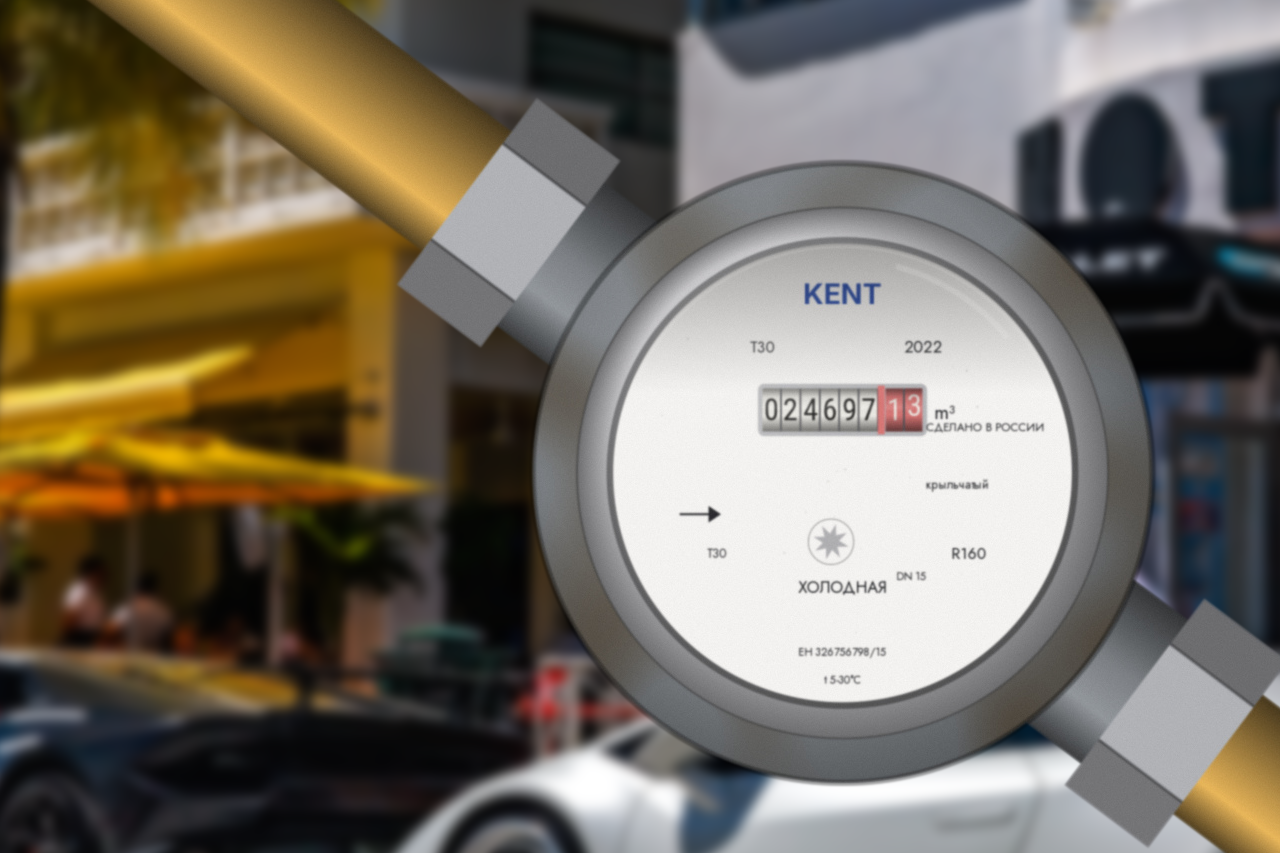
24697.13 m³
